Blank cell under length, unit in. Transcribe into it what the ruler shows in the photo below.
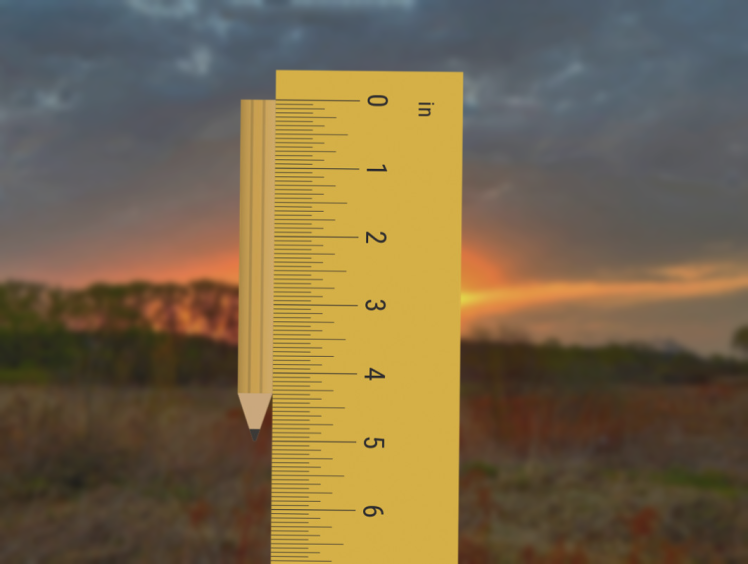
5 in
